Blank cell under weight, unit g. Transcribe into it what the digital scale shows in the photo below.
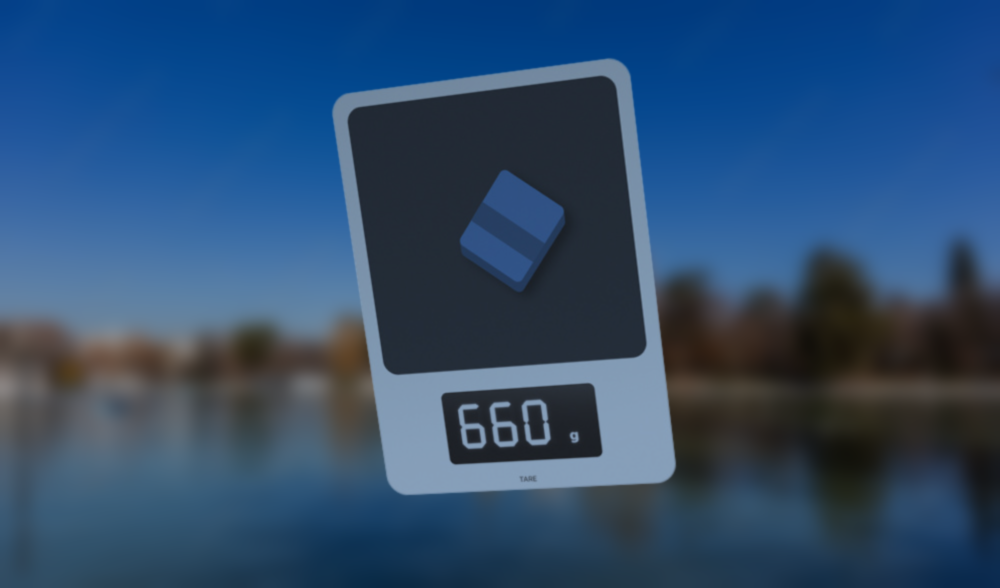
660 g
